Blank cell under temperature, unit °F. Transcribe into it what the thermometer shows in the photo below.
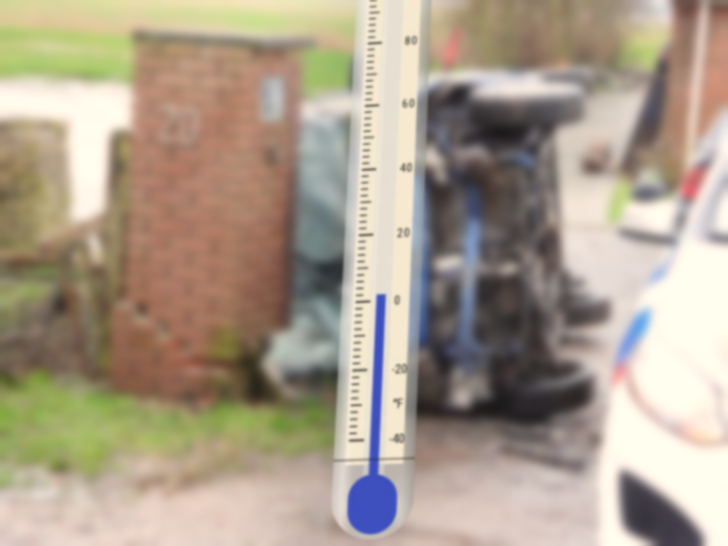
2 °F
